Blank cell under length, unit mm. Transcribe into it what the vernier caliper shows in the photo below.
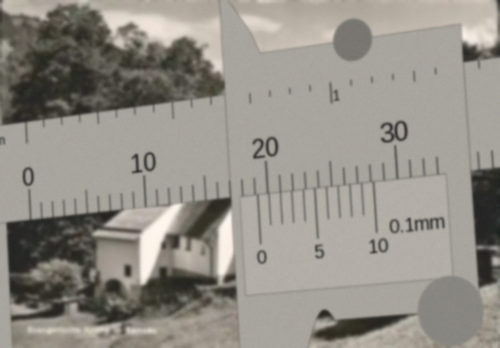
19.2 mm
